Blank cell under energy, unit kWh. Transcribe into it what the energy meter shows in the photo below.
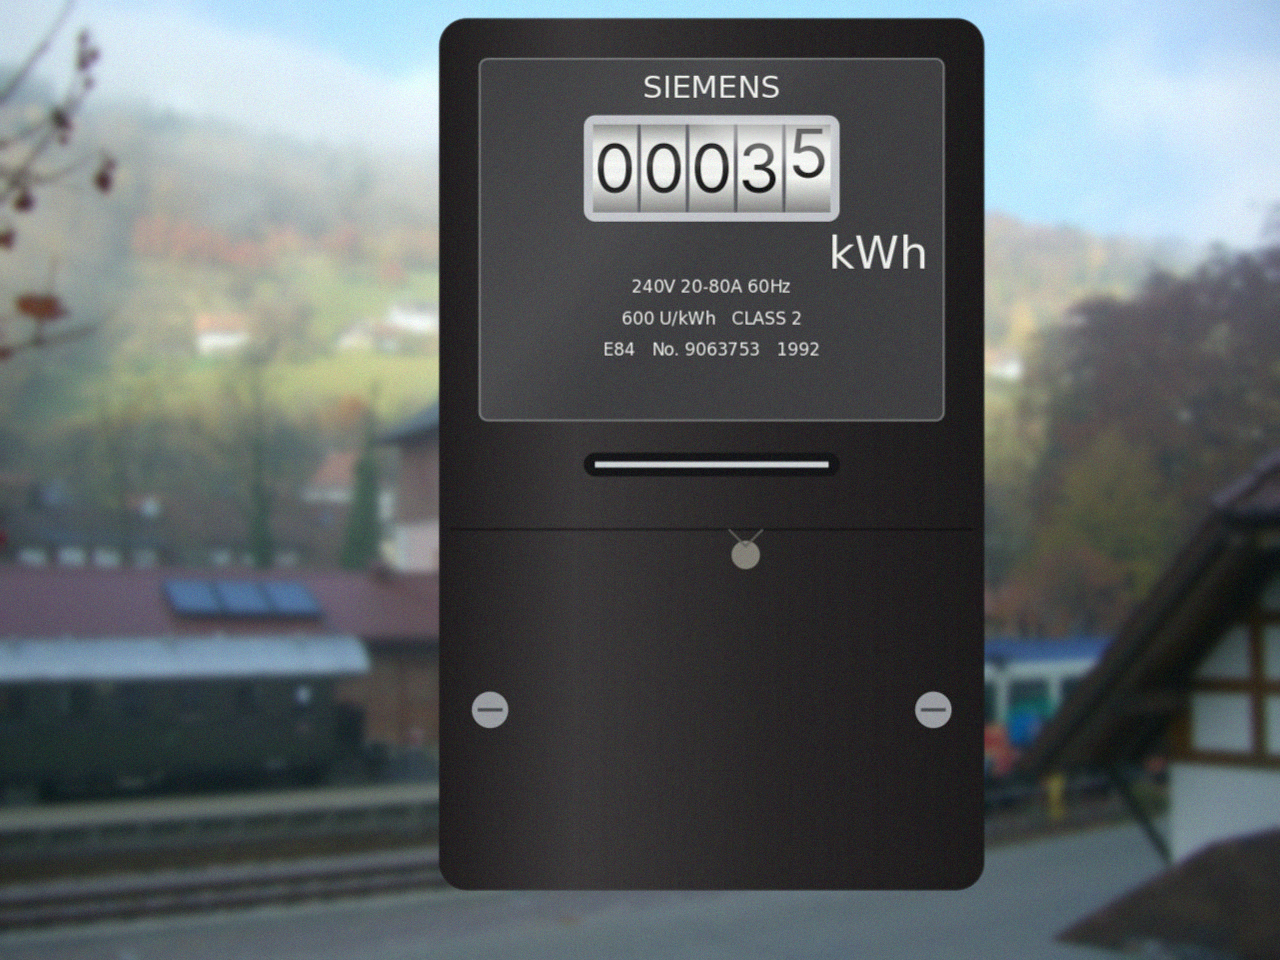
35 kWh
